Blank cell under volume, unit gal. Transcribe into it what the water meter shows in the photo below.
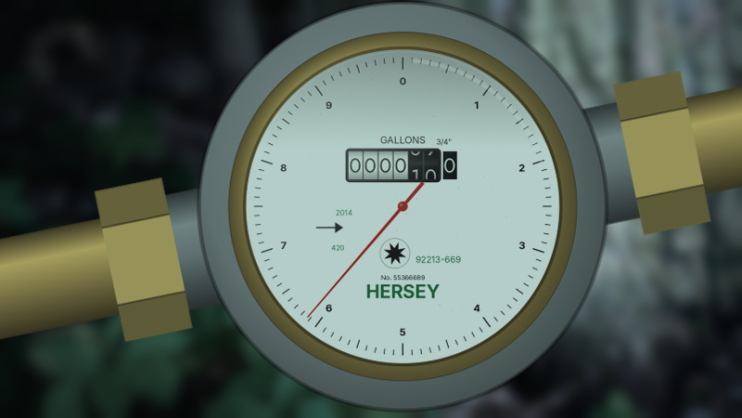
96.1 gal
